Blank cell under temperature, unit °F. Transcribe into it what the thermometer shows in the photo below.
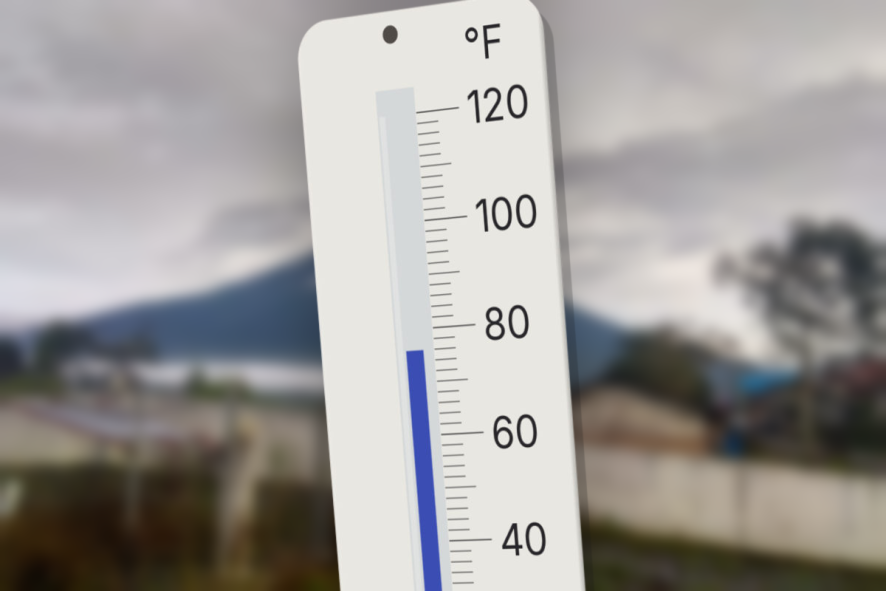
76 °F
